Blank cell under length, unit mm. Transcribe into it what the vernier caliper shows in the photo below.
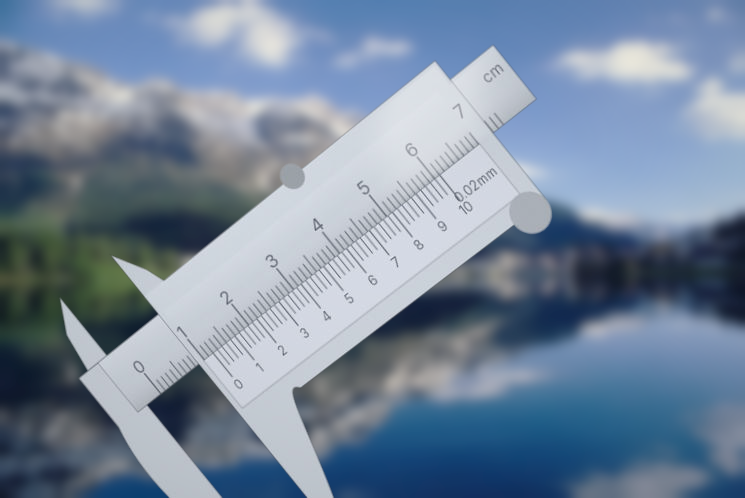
12.0 mm
